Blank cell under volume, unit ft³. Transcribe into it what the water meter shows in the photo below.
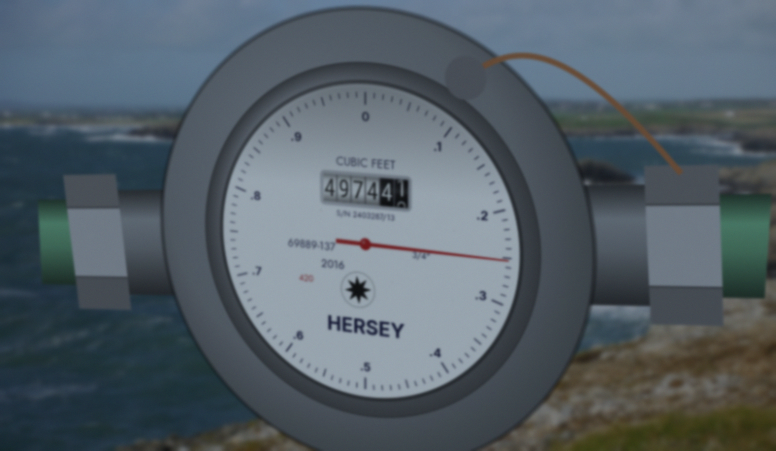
497441.25 ft³
